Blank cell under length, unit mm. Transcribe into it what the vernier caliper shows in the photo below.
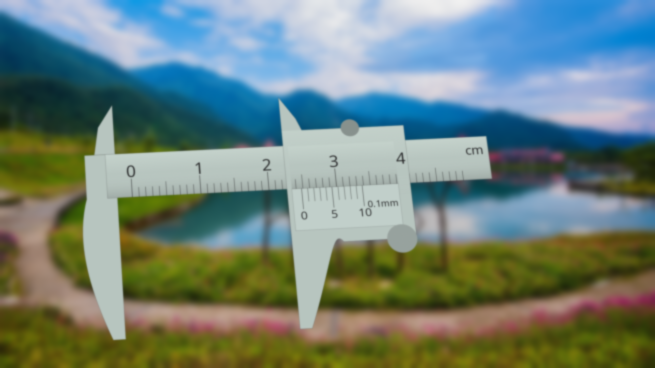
24.8 mm
